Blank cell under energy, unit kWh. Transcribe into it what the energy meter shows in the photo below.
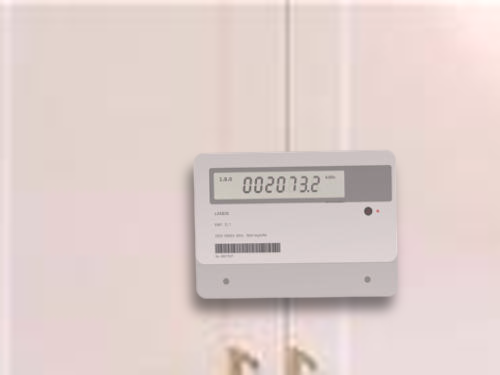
2073.2 kWh
